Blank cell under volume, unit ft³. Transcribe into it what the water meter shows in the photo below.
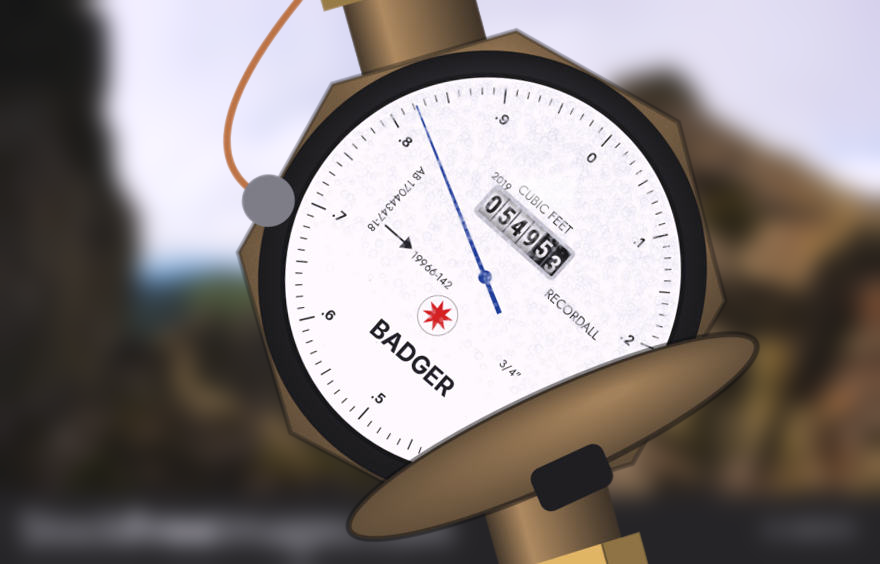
54952.82 ft³
